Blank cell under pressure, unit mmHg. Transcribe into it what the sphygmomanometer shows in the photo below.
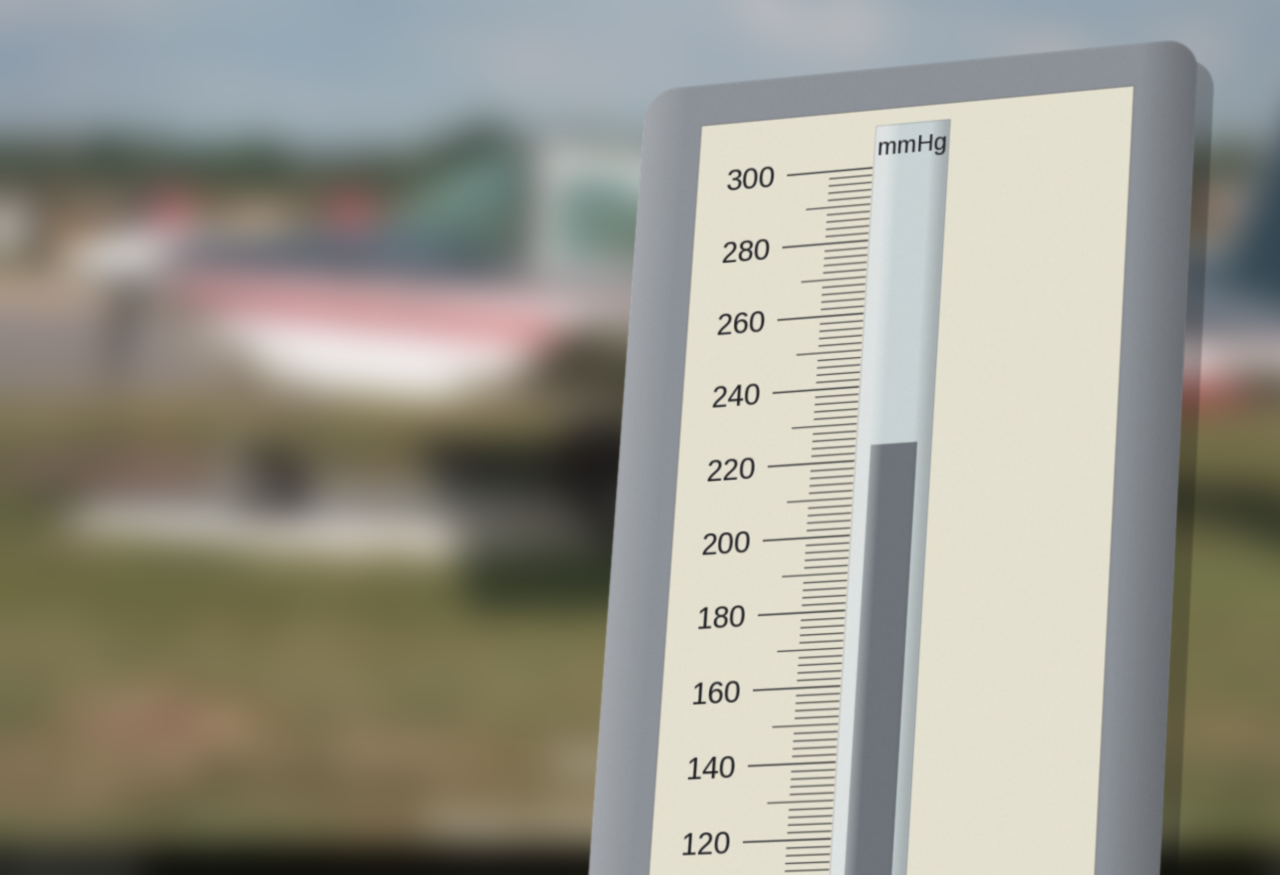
224 mmHg
